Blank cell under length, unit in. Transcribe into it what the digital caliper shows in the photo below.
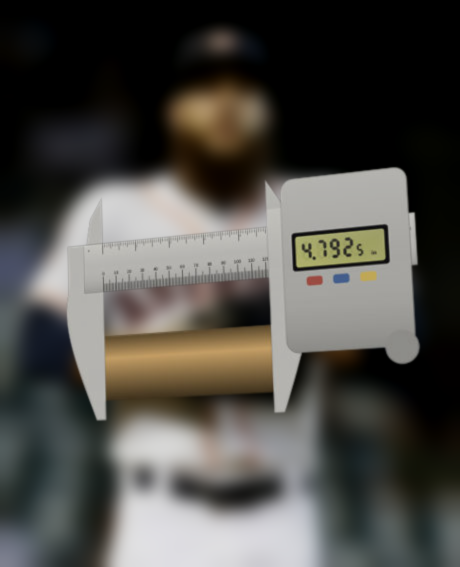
4.7925 in
